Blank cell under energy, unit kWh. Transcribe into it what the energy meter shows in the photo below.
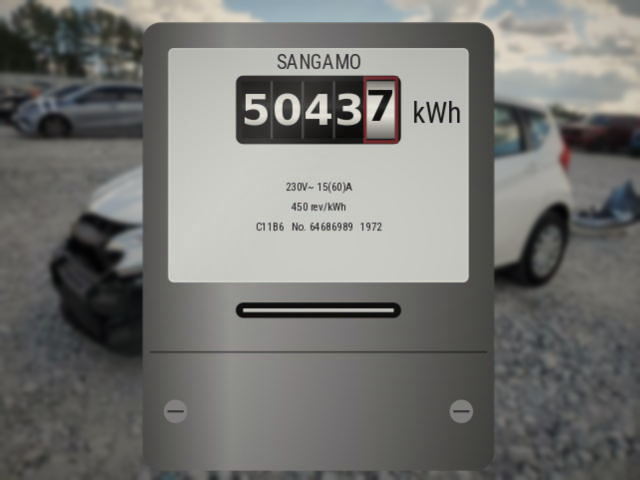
5043.7 kWh
